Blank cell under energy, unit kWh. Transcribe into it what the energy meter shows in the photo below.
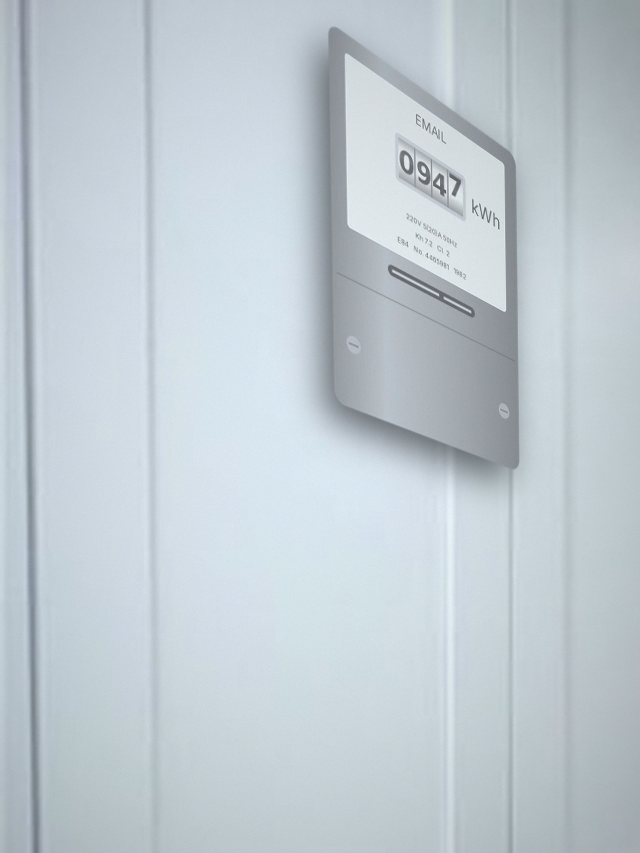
947 kWh
